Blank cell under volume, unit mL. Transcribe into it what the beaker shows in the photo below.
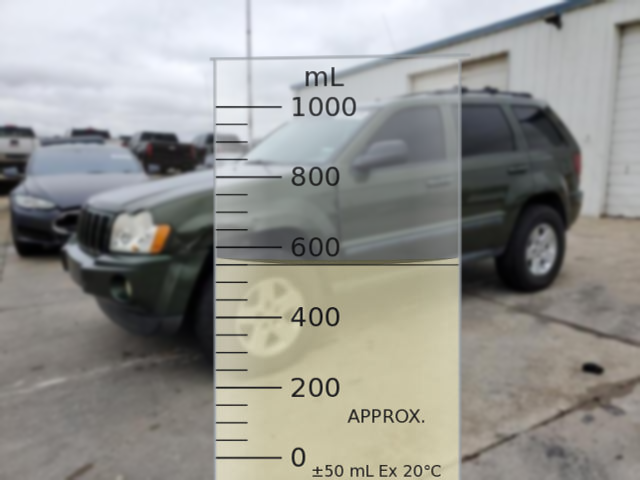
550 mL
